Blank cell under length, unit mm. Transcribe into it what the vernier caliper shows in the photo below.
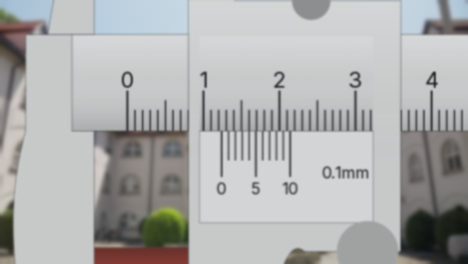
12.4 mm
